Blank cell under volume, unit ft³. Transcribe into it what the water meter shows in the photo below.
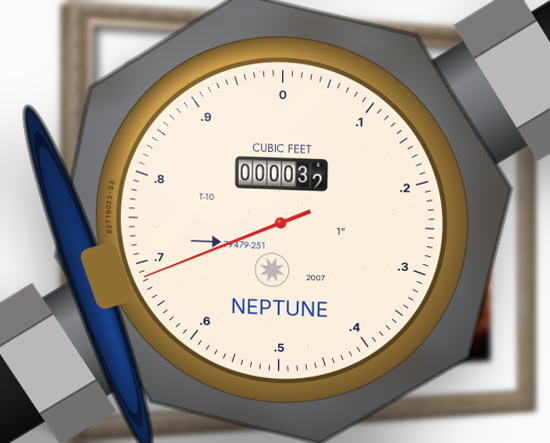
31.68 ft³
